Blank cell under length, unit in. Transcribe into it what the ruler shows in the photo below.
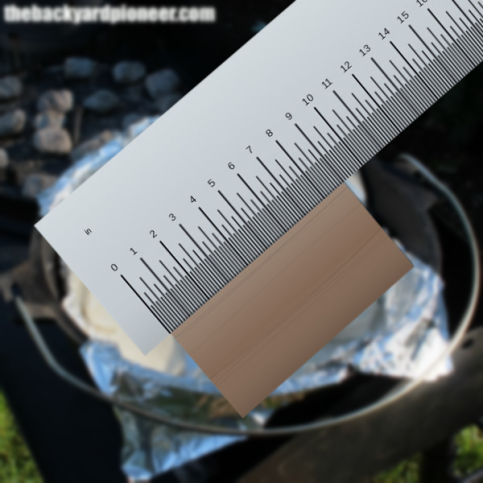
9 in
